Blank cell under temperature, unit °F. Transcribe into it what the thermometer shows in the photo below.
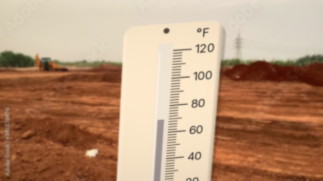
70 °F
